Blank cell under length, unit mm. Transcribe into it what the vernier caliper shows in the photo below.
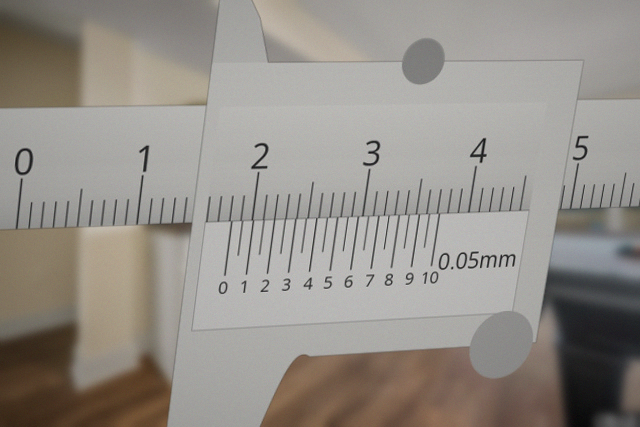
18.2 mm
